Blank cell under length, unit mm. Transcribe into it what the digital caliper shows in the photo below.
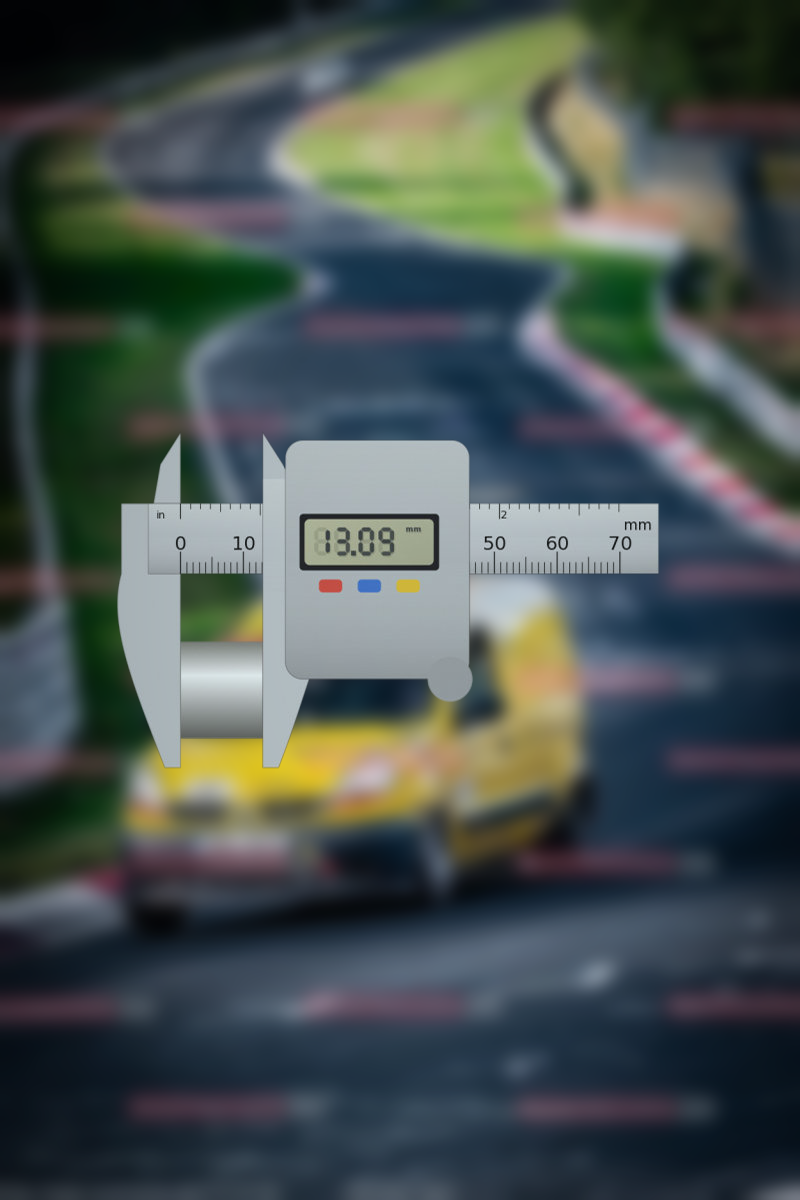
13.09 mm
